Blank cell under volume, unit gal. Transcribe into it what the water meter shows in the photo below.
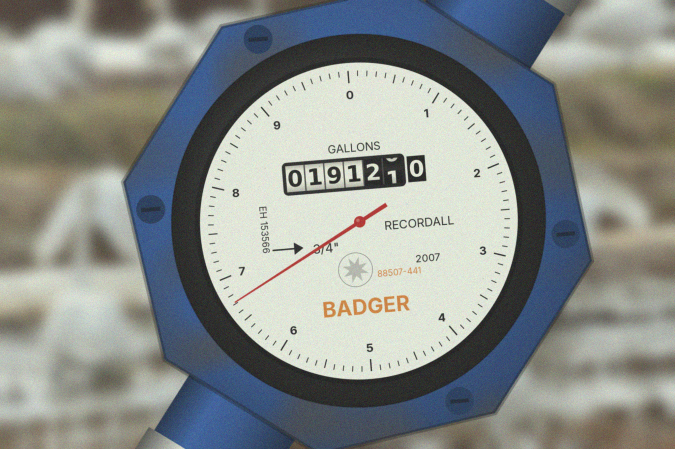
191206.7 gal
